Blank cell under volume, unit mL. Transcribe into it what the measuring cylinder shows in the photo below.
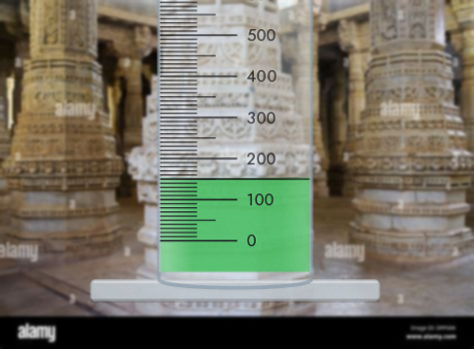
150 mL
